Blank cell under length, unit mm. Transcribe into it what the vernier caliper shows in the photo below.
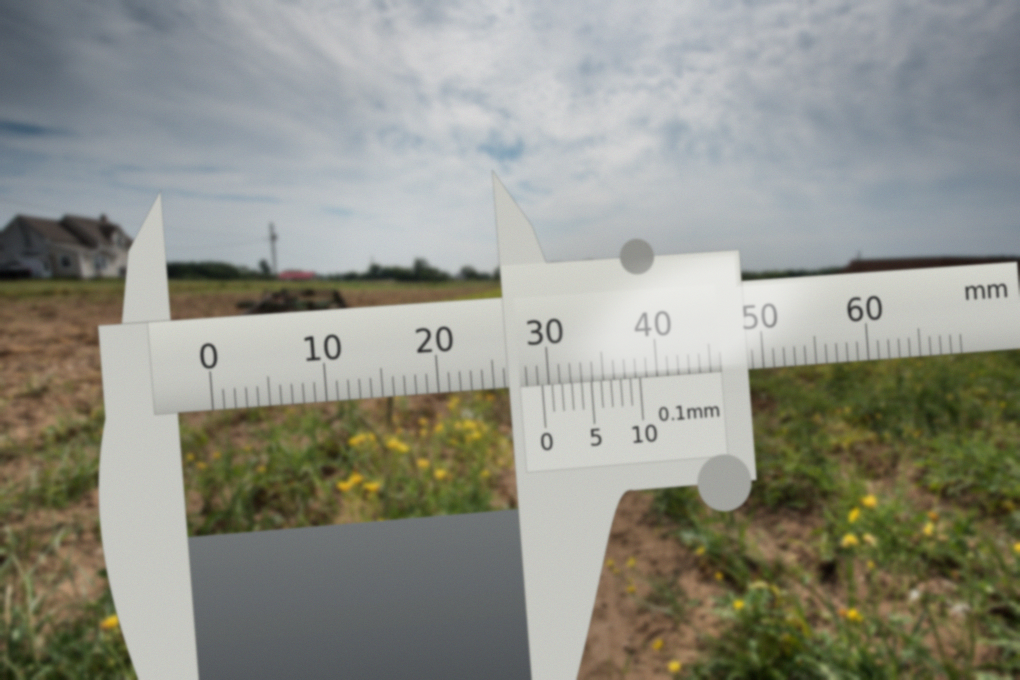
29.4 mm
